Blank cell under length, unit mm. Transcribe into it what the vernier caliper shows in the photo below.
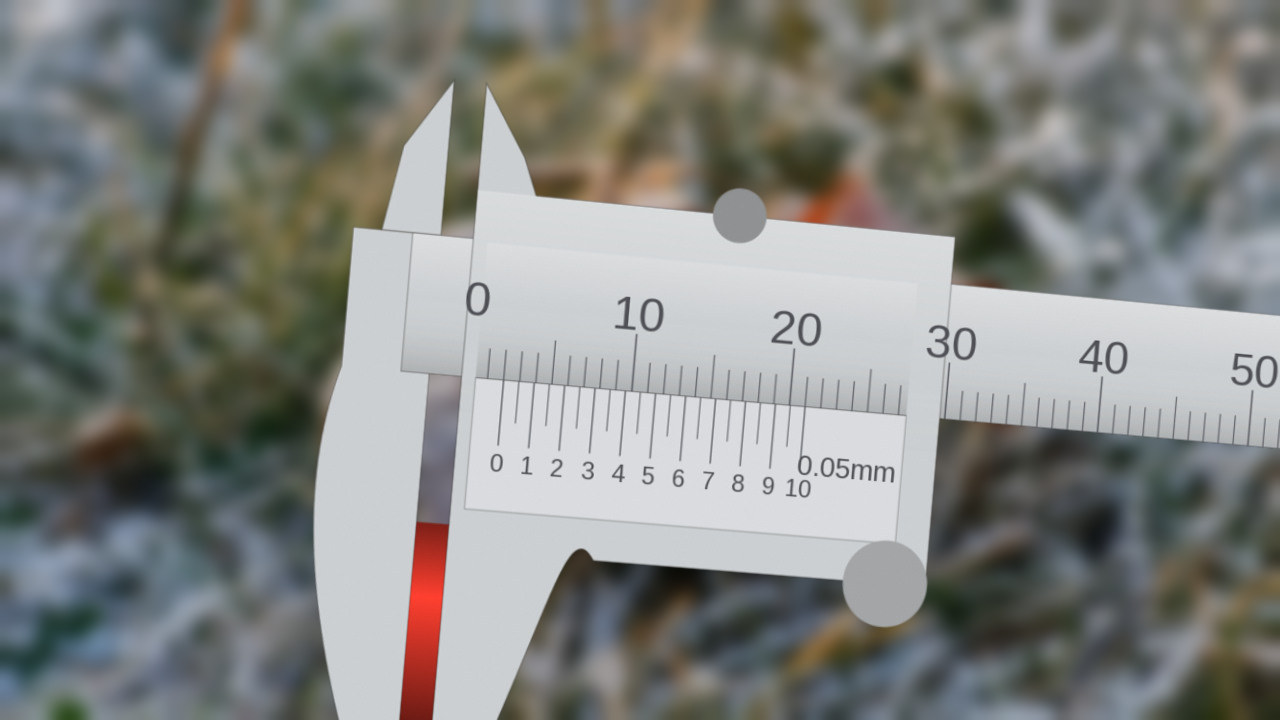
2.0 mm
